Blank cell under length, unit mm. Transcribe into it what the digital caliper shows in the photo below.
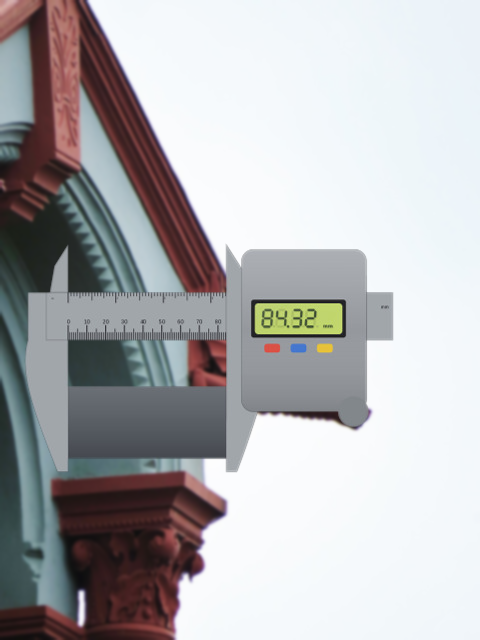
84.32 mm
